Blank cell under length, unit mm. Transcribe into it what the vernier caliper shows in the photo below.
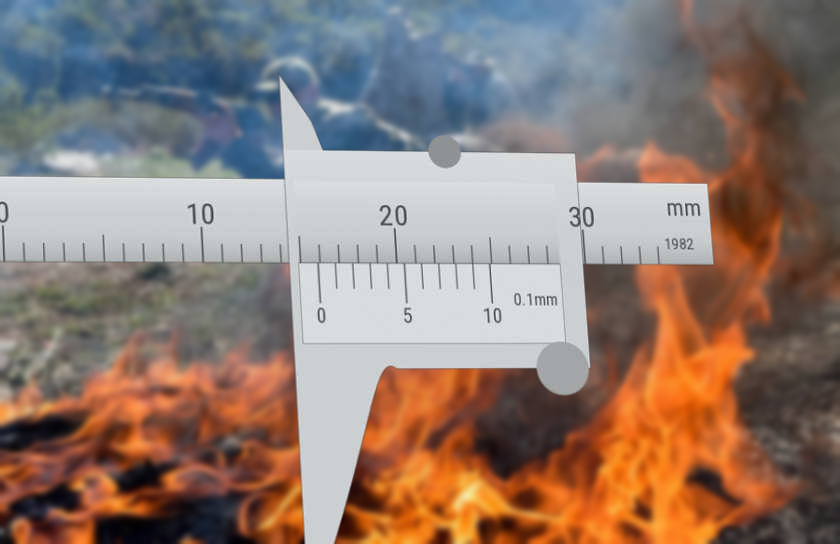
15.9 mm
